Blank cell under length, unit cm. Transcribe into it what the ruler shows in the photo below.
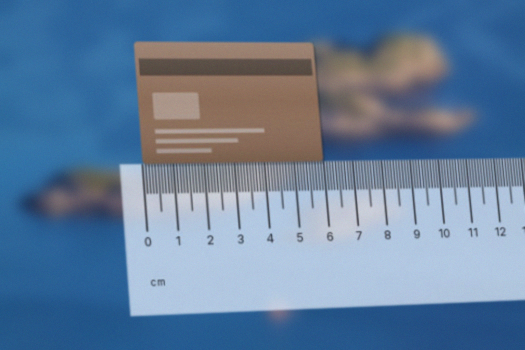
6 cm
